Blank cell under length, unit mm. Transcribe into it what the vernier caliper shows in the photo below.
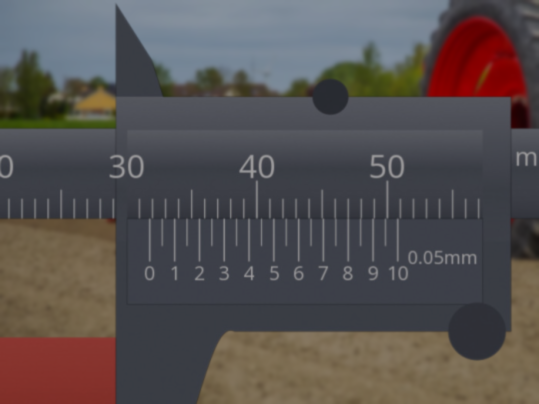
31.8 mm
